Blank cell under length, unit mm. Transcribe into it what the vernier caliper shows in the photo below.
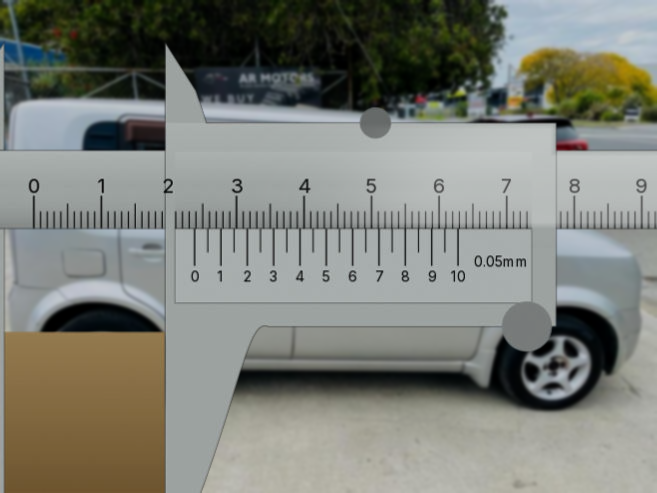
23.8 mm
